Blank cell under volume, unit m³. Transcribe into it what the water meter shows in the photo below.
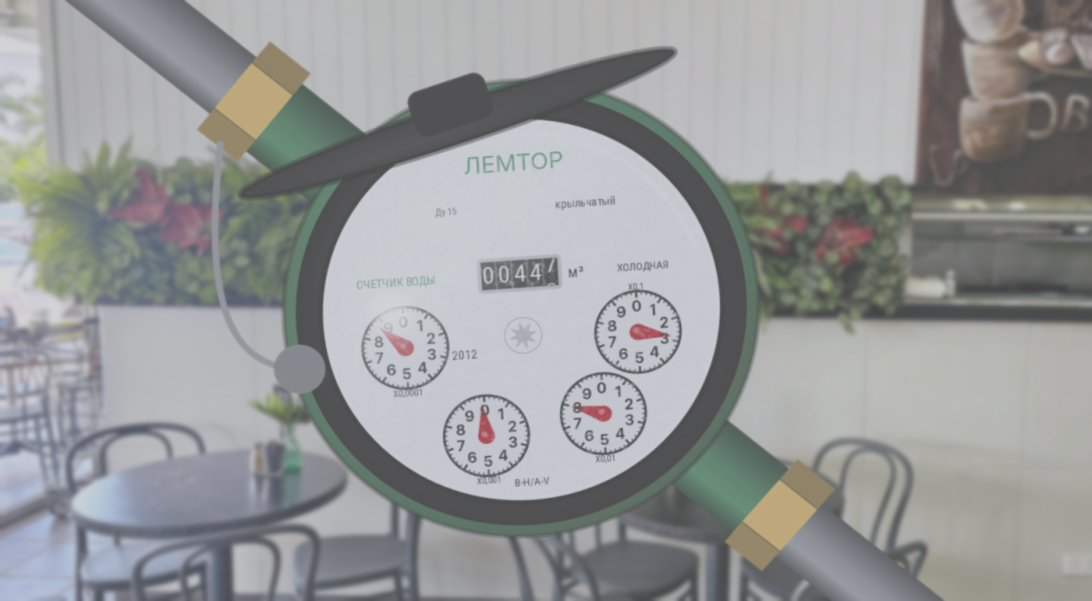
447.2798 m³
